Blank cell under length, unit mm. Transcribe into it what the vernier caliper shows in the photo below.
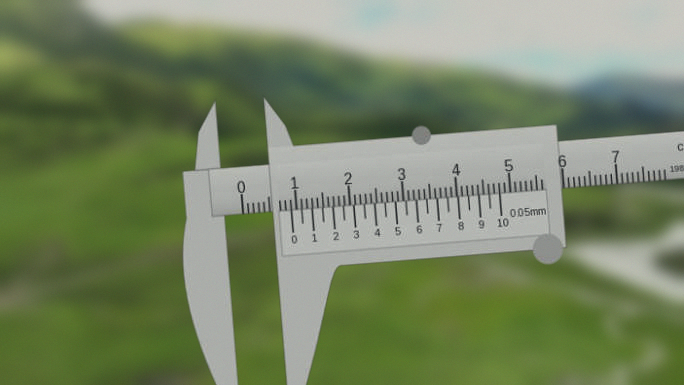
9.0 mm
